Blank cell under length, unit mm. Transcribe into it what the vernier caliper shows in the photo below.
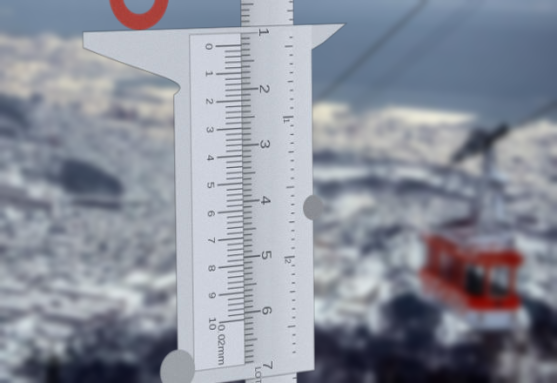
12.2 mm
